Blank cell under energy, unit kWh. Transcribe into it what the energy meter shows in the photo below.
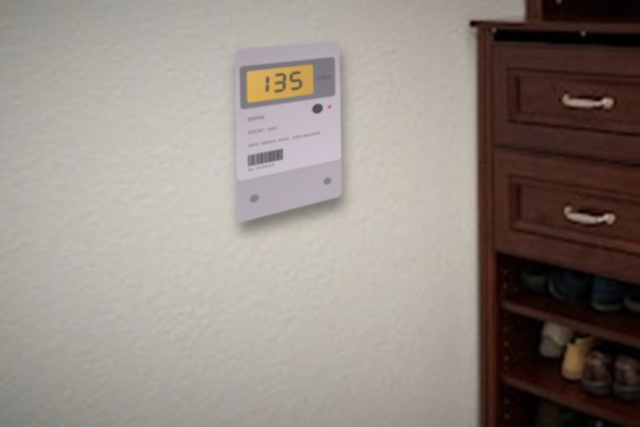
135 kWh
